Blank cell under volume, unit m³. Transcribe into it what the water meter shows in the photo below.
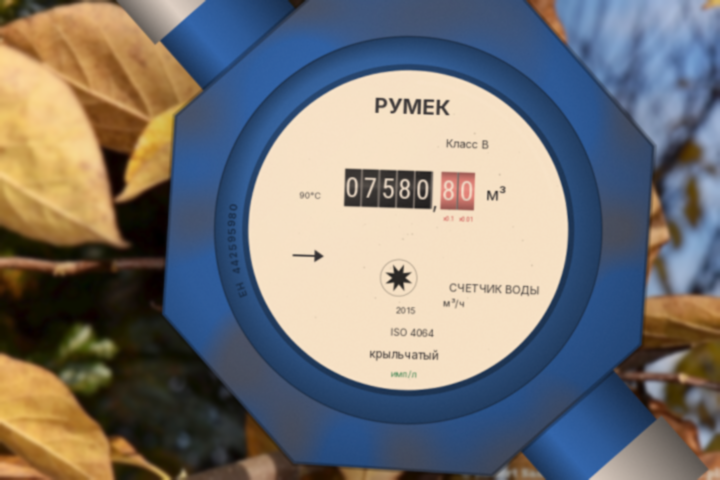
7580.80 m³
